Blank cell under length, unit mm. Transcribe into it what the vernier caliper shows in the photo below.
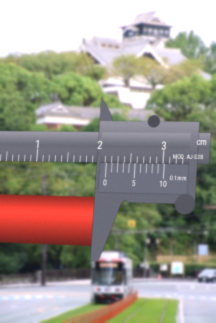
21.2 mm
